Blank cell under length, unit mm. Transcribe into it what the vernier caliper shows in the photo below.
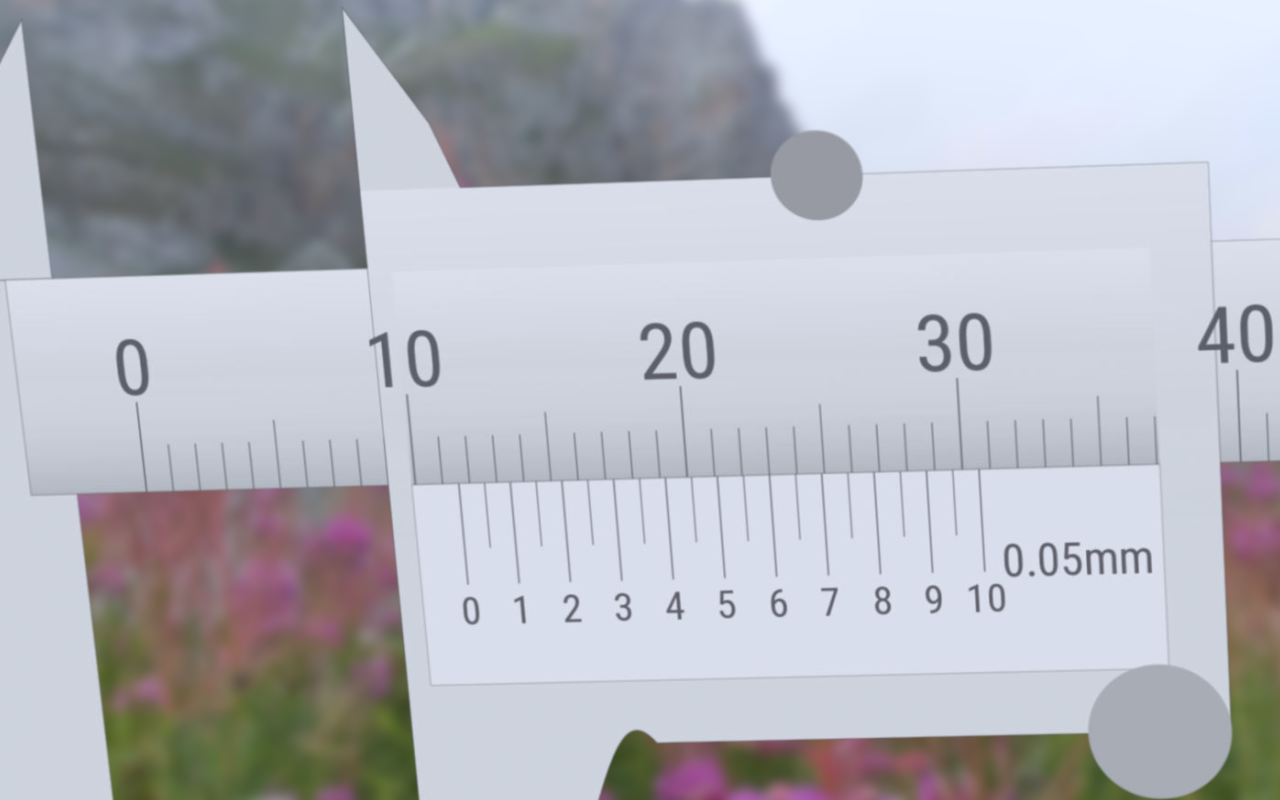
11.60 mm
